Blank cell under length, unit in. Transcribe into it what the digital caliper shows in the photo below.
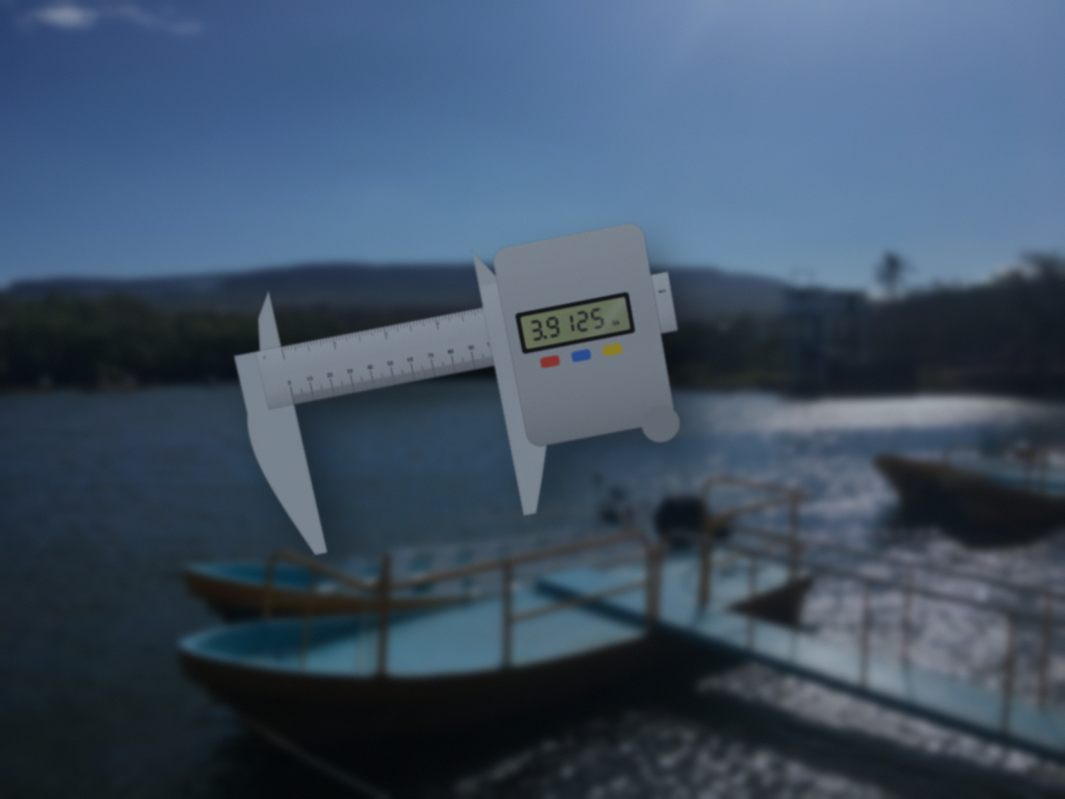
3.9125 in
